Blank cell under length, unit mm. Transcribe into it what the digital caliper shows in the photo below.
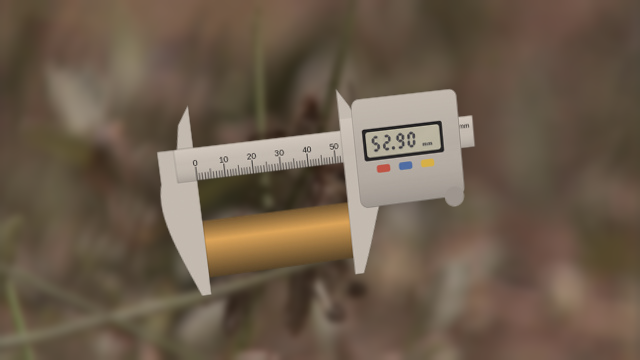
52.90 mm
